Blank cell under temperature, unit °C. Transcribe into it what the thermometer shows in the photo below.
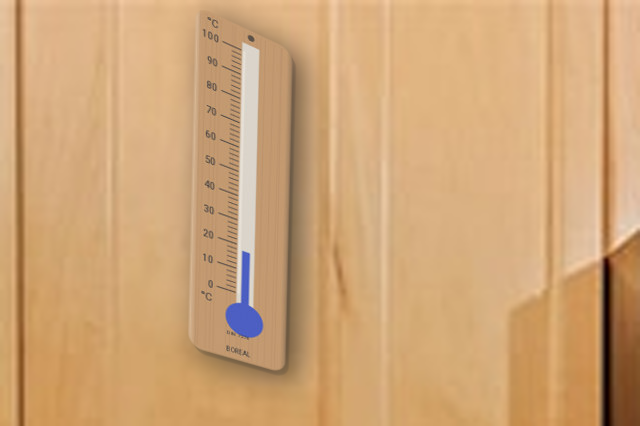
18 °C
